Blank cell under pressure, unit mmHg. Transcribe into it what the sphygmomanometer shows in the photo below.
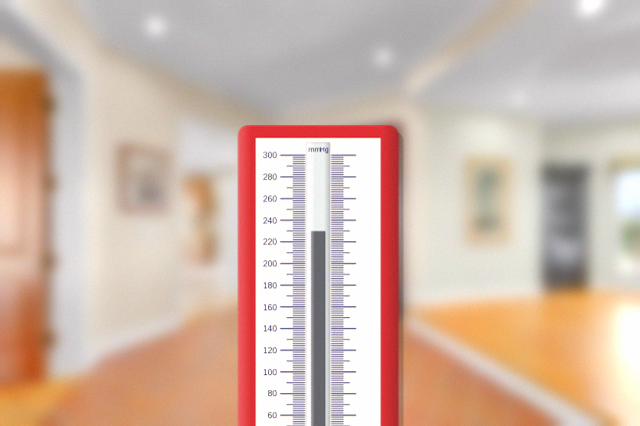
230 mmHg
